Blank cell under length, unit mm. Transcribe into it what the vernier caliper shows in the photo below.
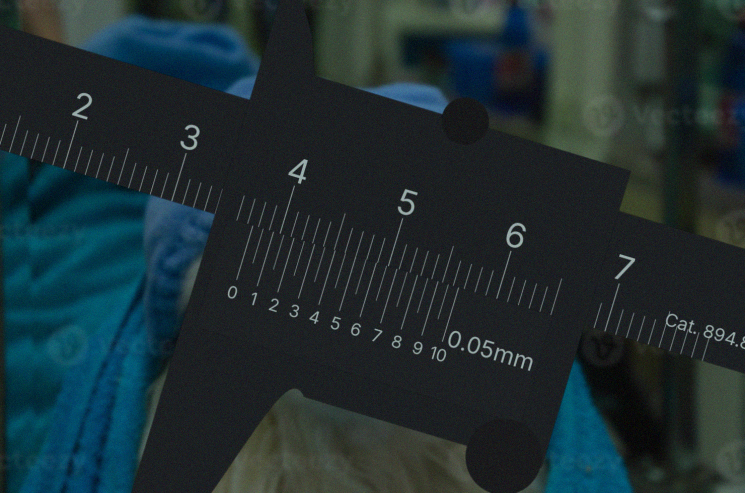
37.5 mm
